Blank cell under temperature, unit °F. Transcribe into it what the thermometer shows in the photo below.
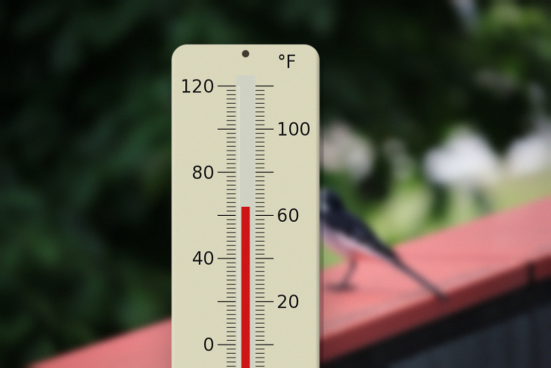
64 °F
